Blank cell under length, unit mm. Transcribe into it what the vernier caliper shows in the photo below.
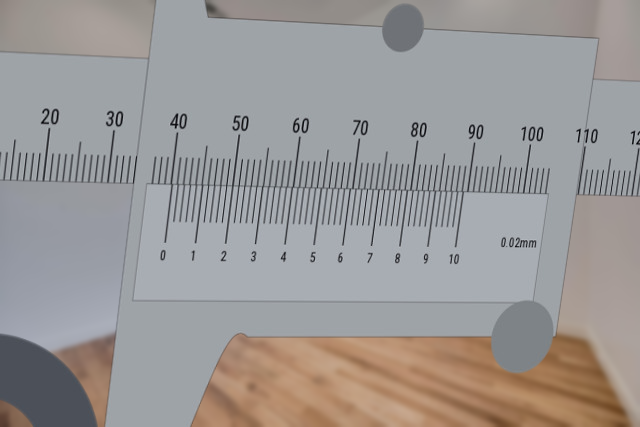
40.2 mm
